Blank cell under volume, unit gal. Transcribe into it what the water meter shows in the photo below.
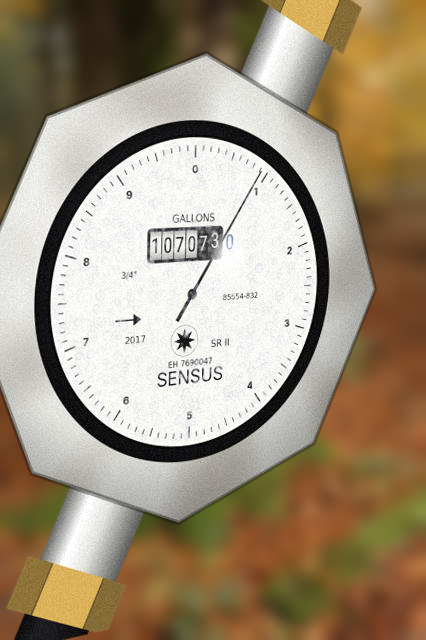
1070730.9 gal
